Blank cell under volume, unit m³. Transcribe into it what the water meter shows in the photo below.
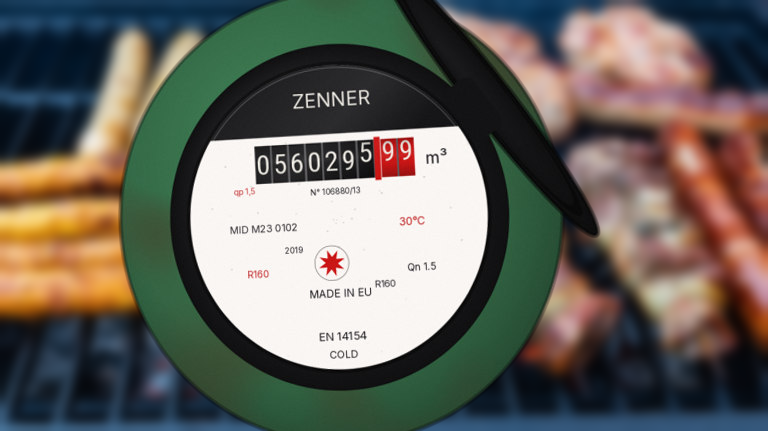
560295.99 m³
